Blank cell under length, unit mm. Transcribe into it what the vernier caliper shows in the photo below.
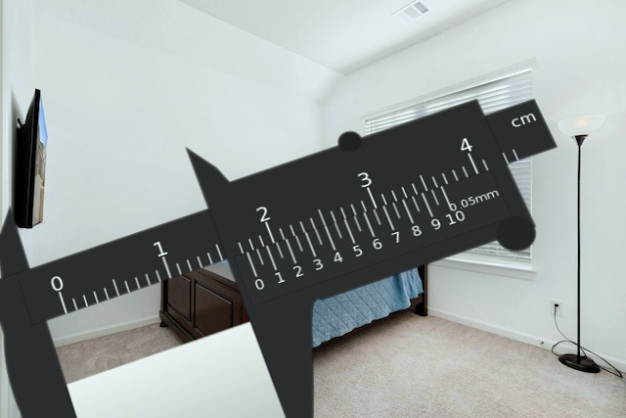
17.4 mm
